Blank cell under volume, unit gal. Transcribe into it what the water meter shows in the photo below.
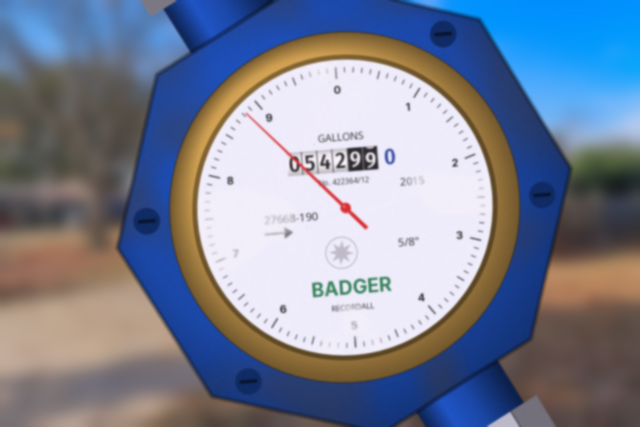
542988.8 gal
